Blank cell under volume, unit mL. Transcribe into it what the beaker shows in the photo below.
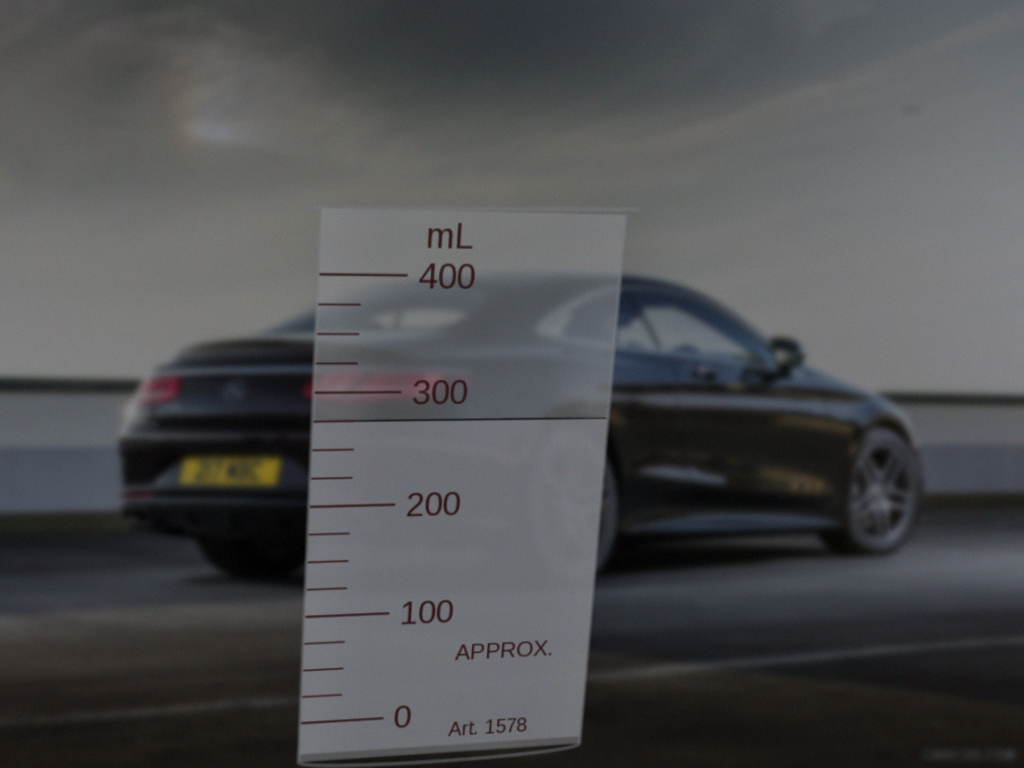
275 mL
